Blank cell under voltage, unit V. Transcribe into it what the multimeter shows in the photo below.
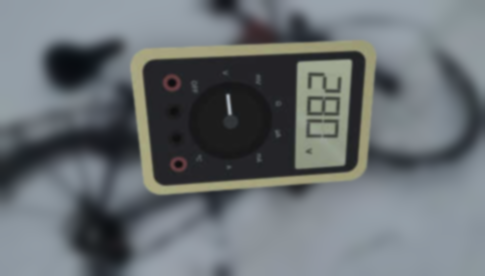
280 V
